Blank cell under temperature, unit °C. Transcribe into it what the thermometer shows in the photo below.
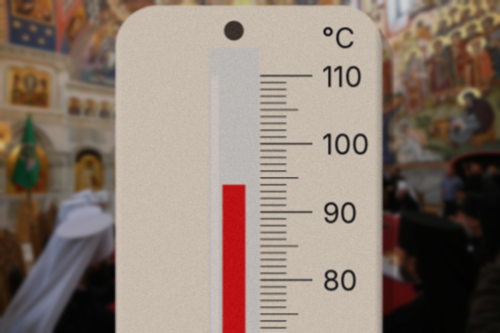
94 °C
